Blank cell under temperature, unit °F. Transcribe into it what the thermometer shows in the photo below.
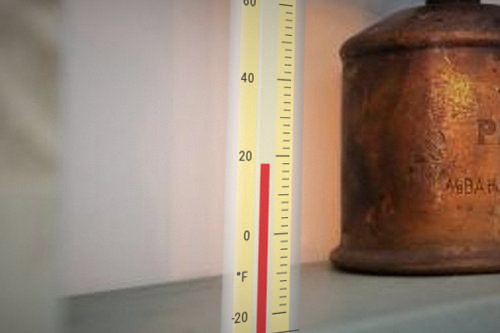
18 °F
